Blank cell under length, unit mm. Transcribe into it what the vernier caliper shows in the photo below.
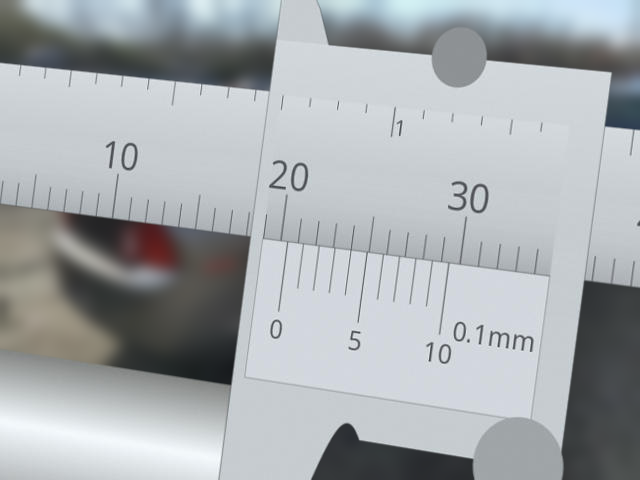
20.4 mm
